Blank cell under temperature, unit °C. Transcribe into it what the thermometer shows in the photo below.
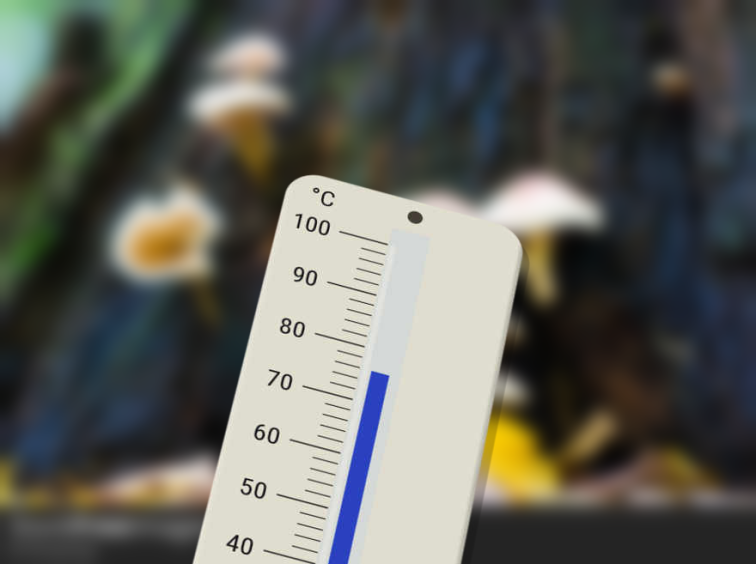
76 °C
